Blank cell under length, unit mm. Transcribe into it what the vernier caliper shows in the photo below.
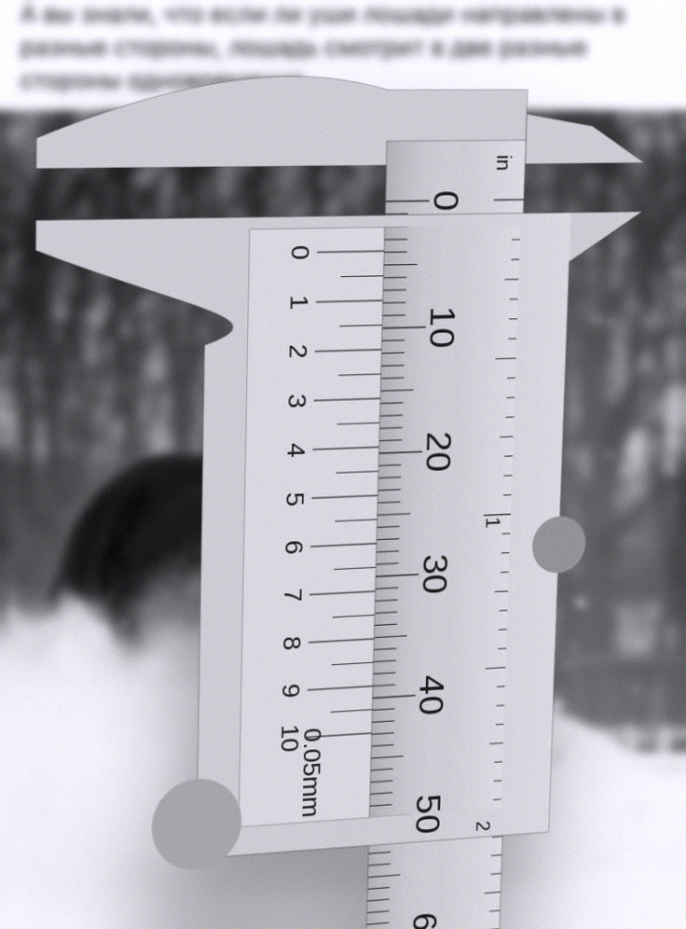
3.9 mm
